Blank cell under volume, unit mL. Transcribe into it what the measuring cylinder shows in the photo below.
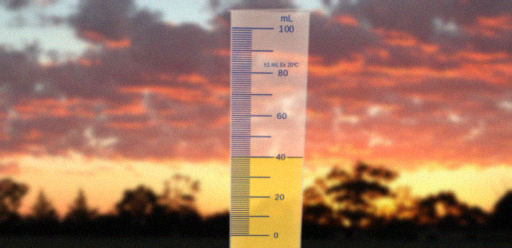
40 mL
